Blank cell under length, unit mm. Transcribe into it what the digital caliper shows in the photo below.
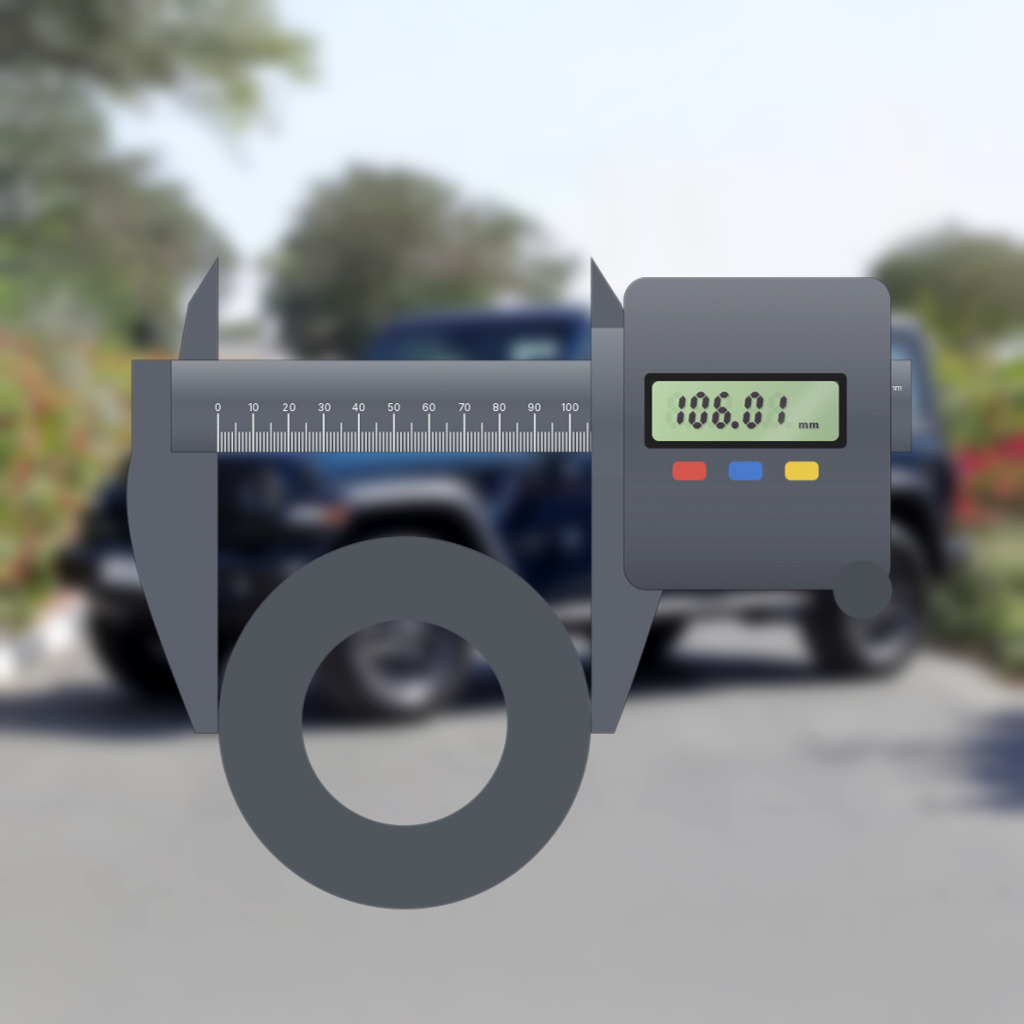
106.01 mm
